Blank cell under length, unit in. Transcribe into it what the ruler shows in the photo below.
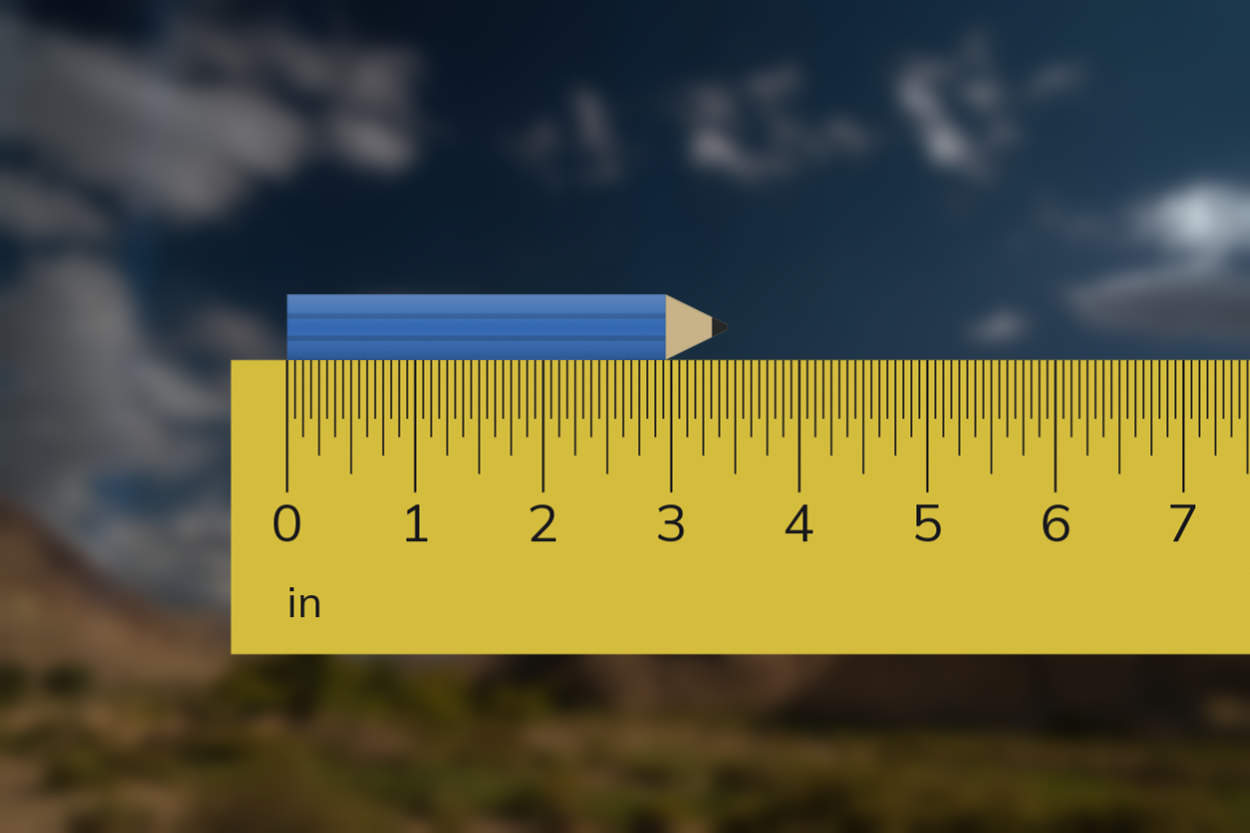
3.4375 in
